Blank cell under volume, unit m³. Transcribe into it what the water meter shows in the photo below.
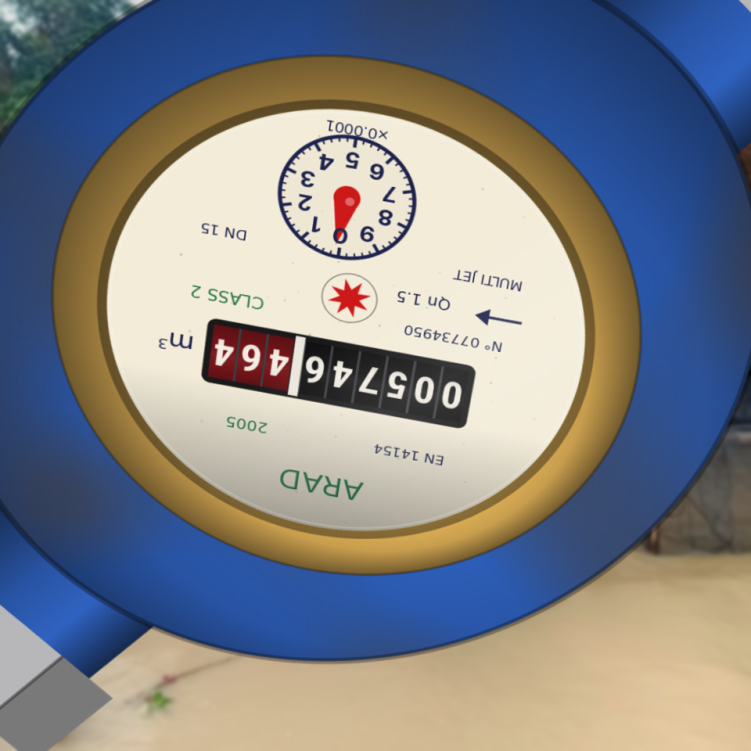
5746.4640 m³
